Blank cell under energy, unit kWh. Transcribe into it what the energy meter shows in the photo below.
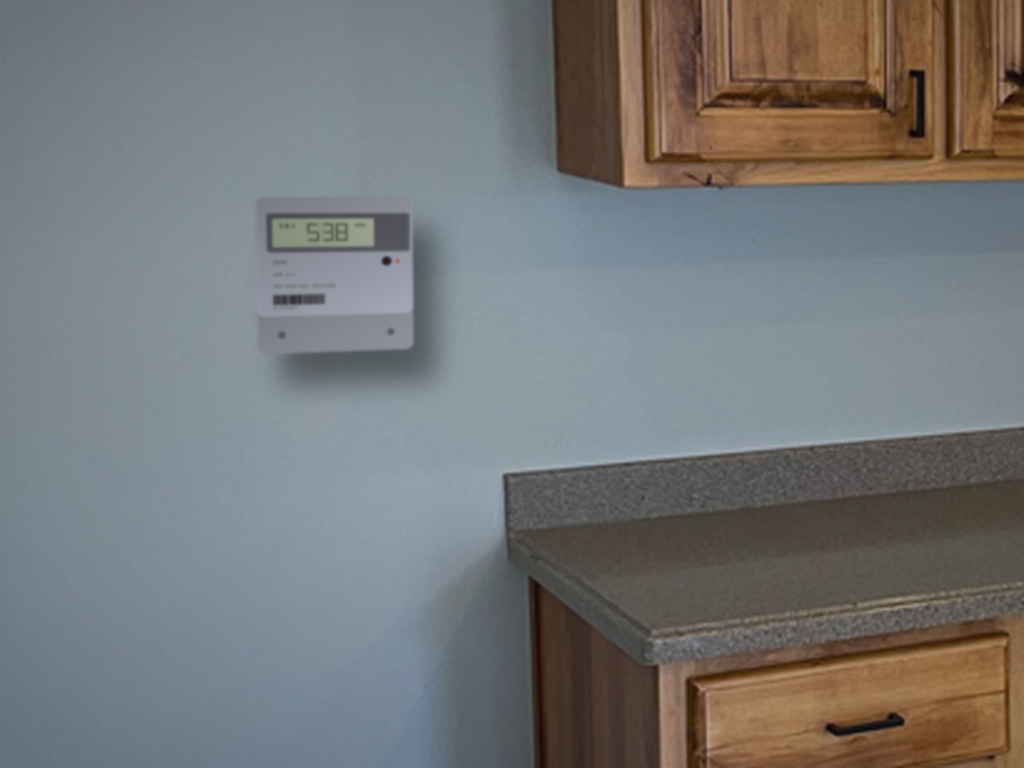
538 kWh
